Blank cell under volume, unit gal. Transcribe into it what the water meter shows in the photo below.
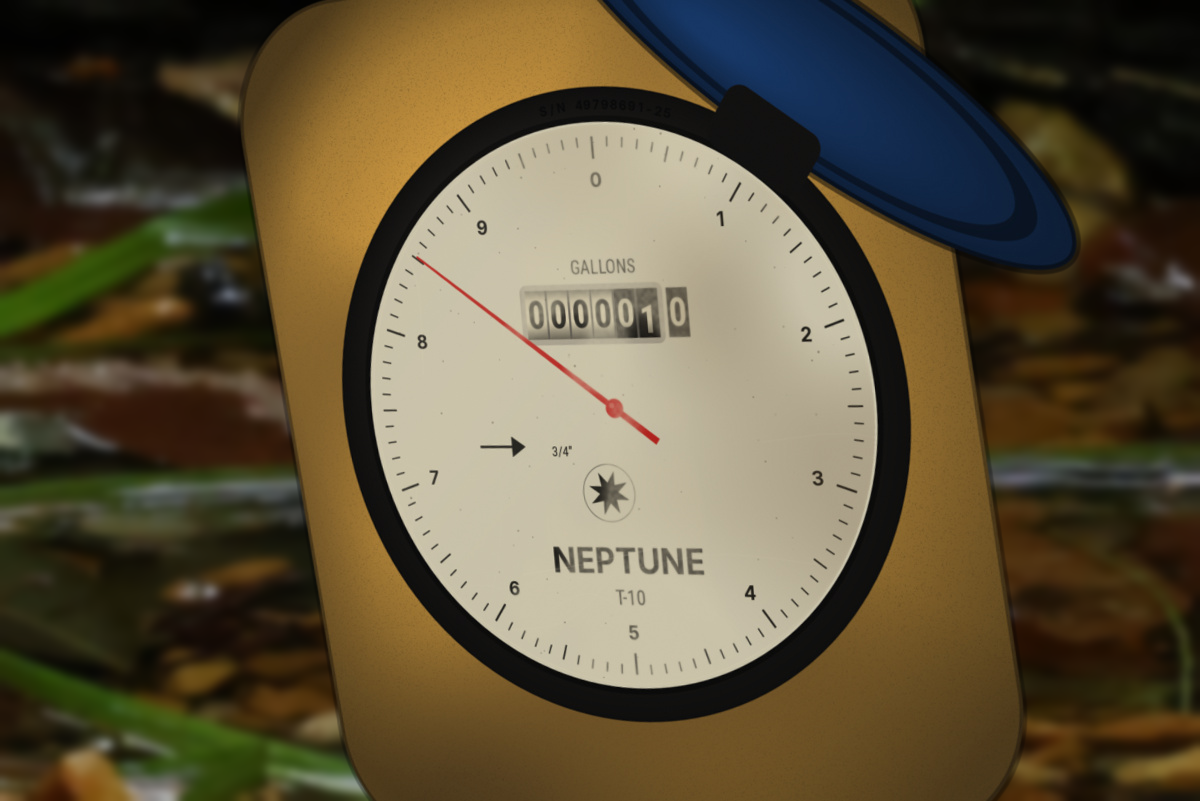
8.5 gal
